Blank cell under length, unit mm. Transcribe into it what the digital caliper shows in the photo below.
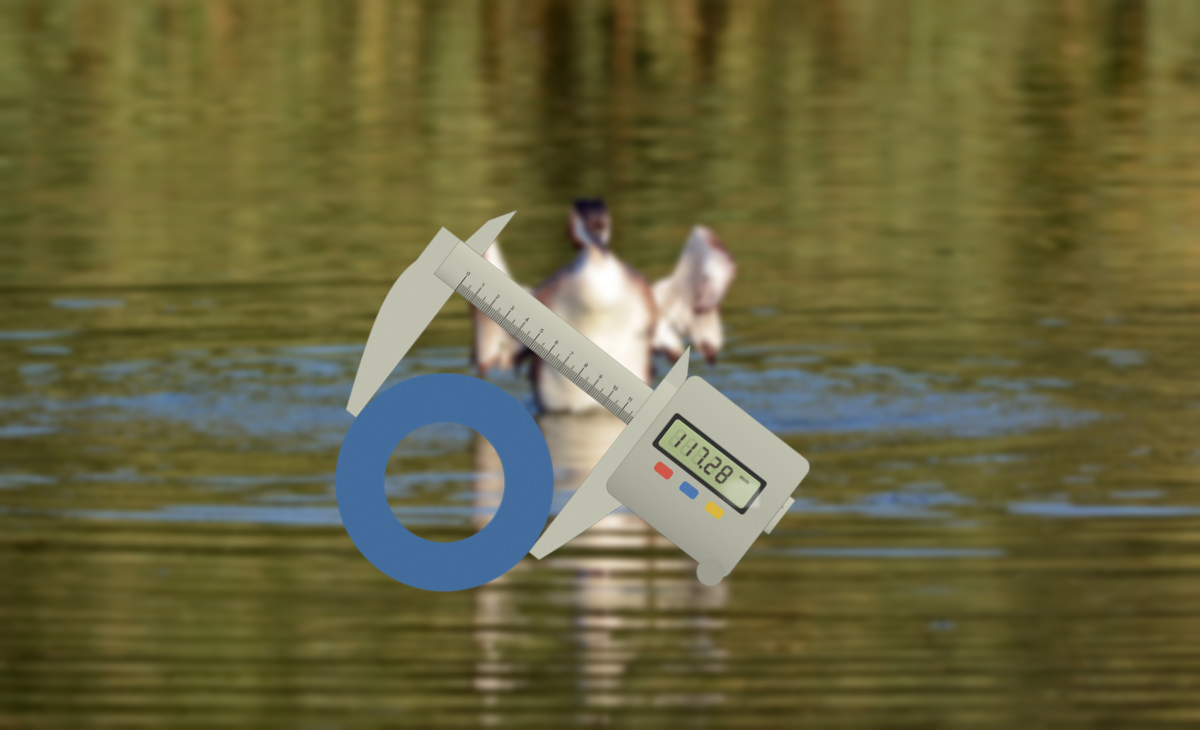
117.28 mm
